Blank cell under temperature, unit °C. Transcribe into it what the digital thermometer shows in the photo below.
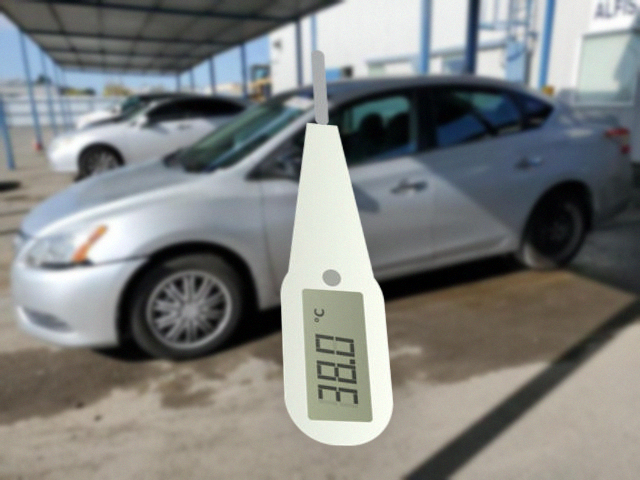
38.0 °C
